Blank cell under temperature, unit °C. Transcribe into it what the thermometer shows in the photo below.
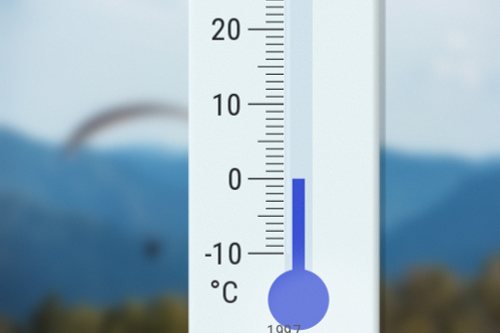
0 °C
